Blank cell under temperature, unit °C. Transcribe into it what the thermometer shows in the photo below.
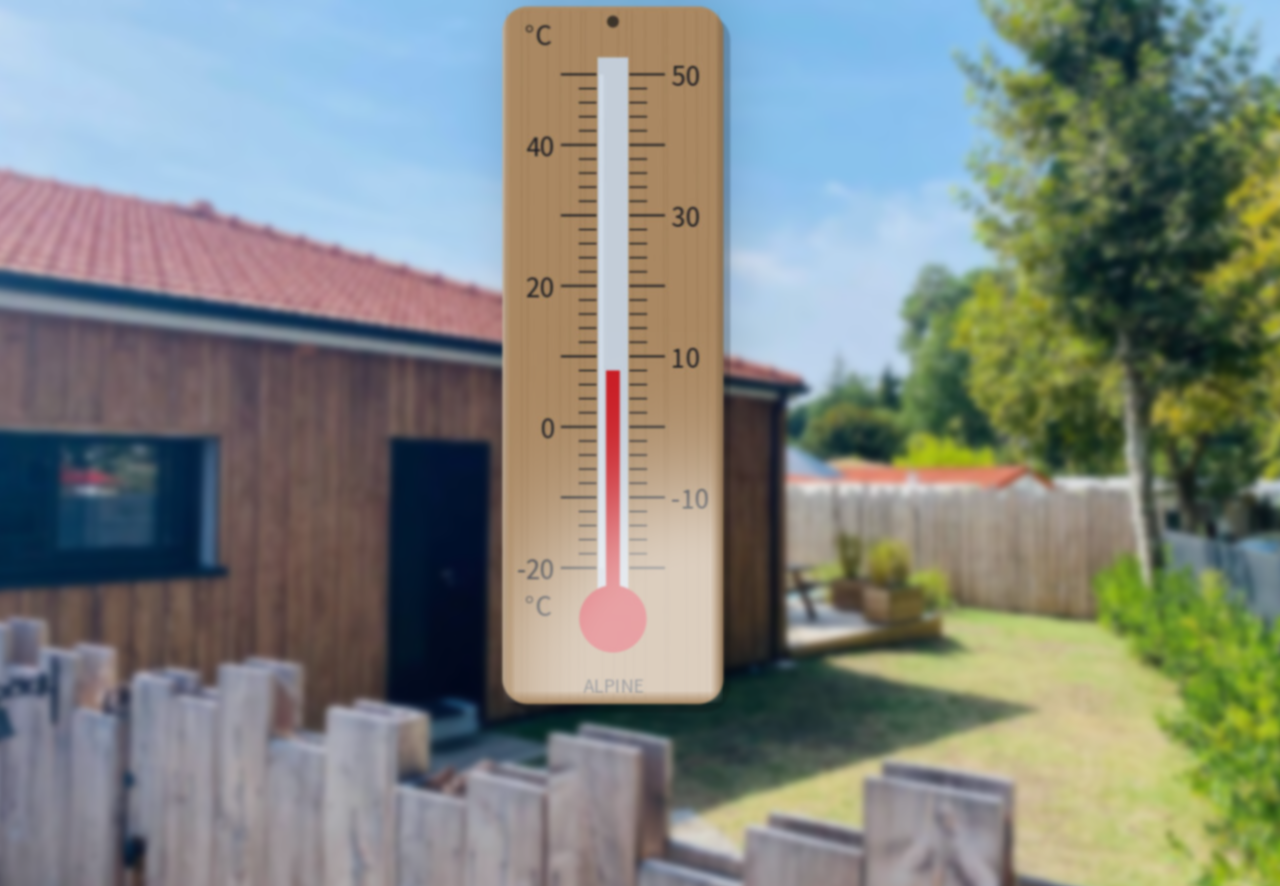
8 °C
